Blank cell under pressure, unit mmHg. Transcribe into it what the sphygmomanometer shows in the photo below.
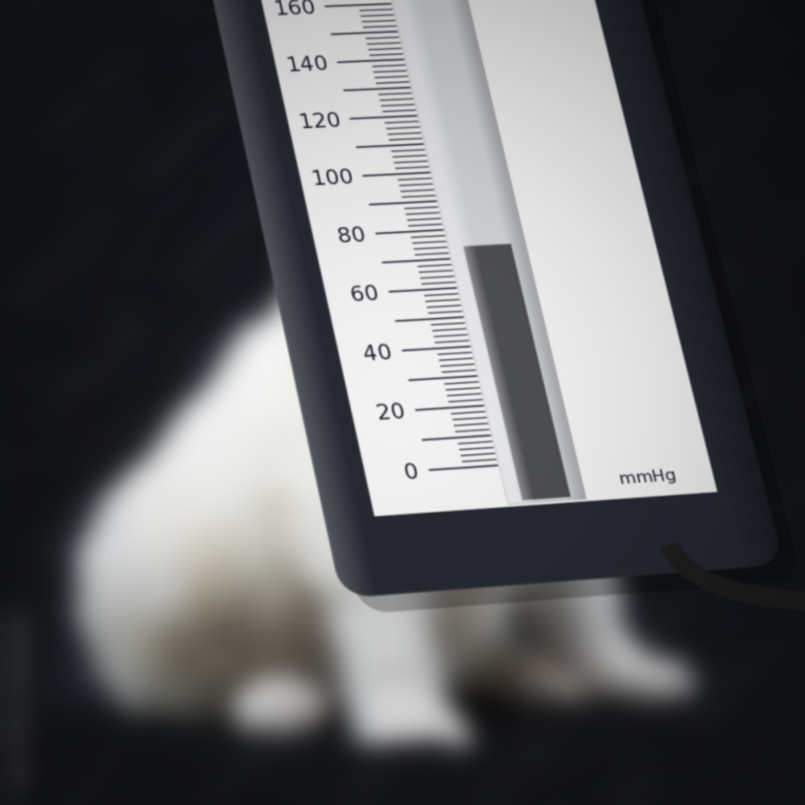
74 mmHg
